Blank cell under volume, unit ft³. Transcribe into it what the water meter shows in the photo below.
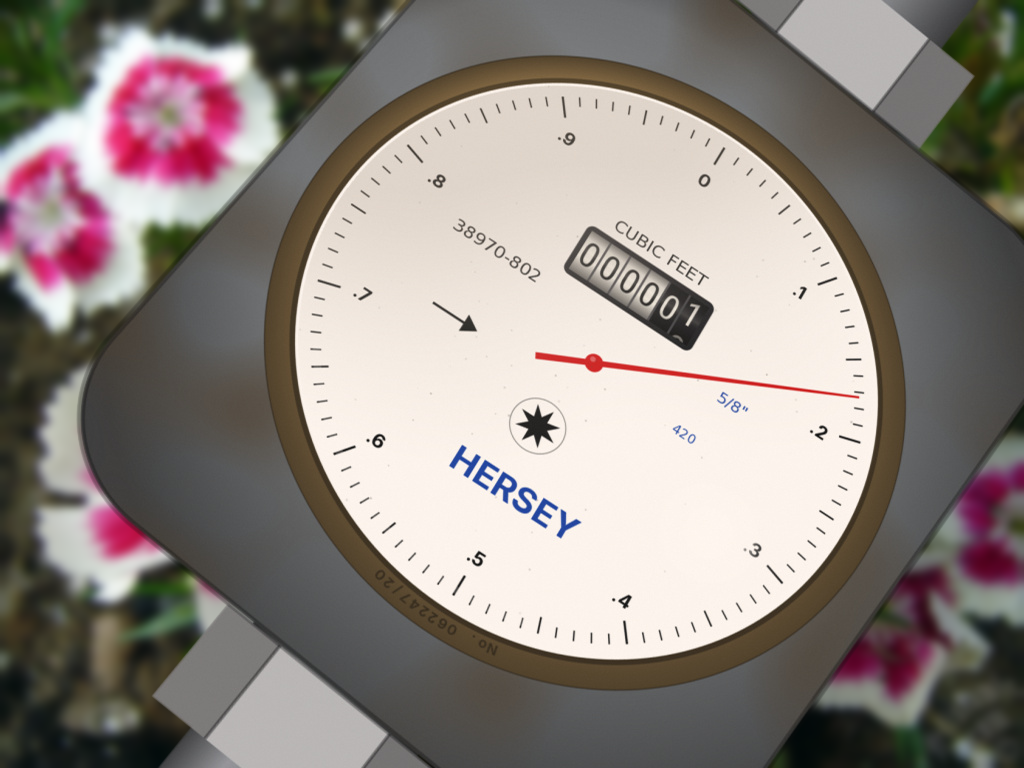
1.17 ft³
